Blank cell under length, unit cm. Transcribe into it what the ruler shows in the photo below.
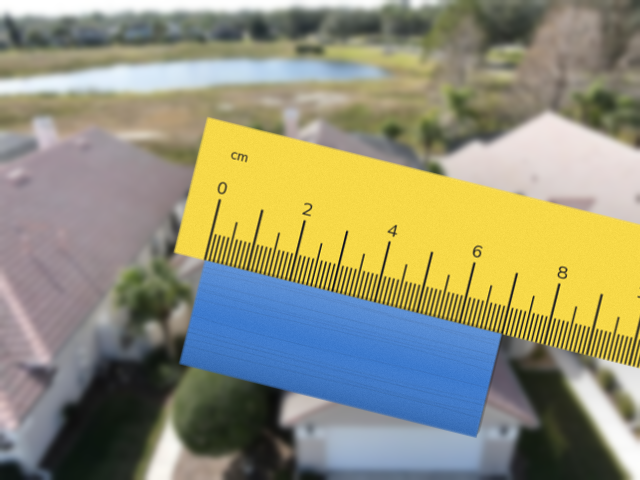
7 cm
